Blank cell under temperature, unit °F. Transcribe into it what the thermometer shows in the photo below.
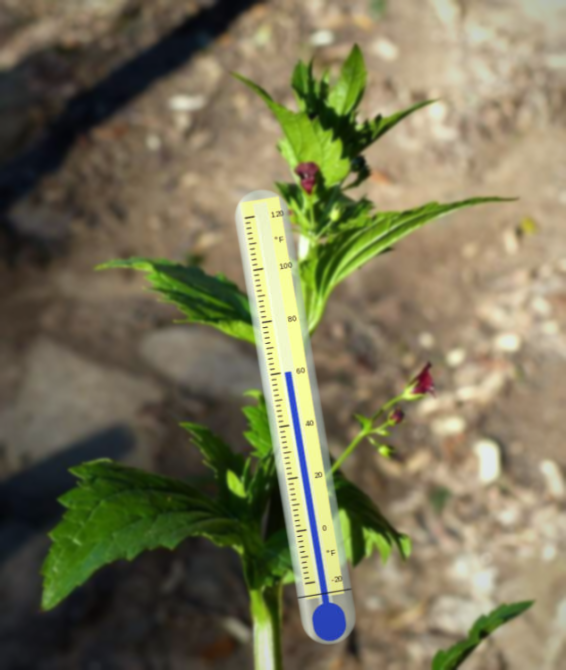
60 °F
